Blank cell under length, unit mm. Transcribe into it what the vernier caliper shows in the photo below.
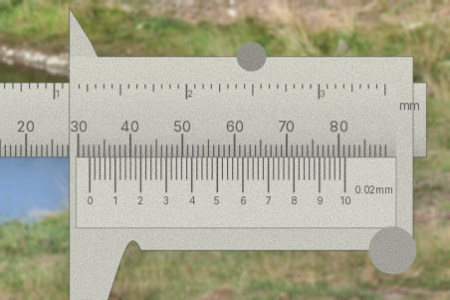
32.2 mm
